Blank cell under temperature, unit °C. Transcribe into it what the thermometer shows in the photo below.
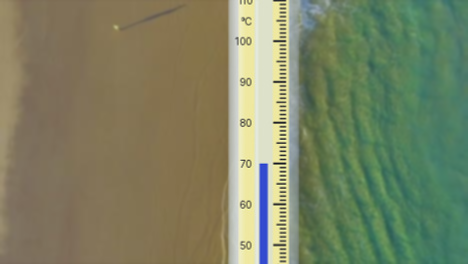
70 °C
